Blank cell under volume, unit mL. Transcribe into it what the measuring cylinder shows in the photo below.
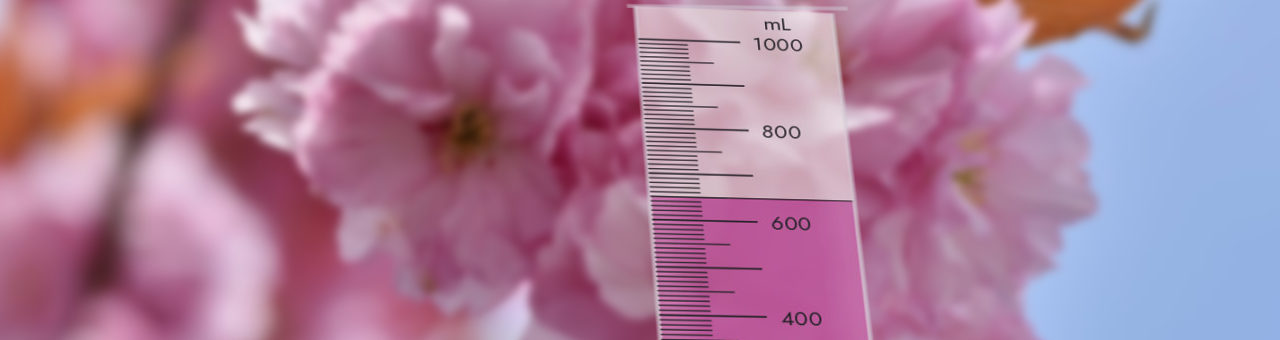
650 mL
